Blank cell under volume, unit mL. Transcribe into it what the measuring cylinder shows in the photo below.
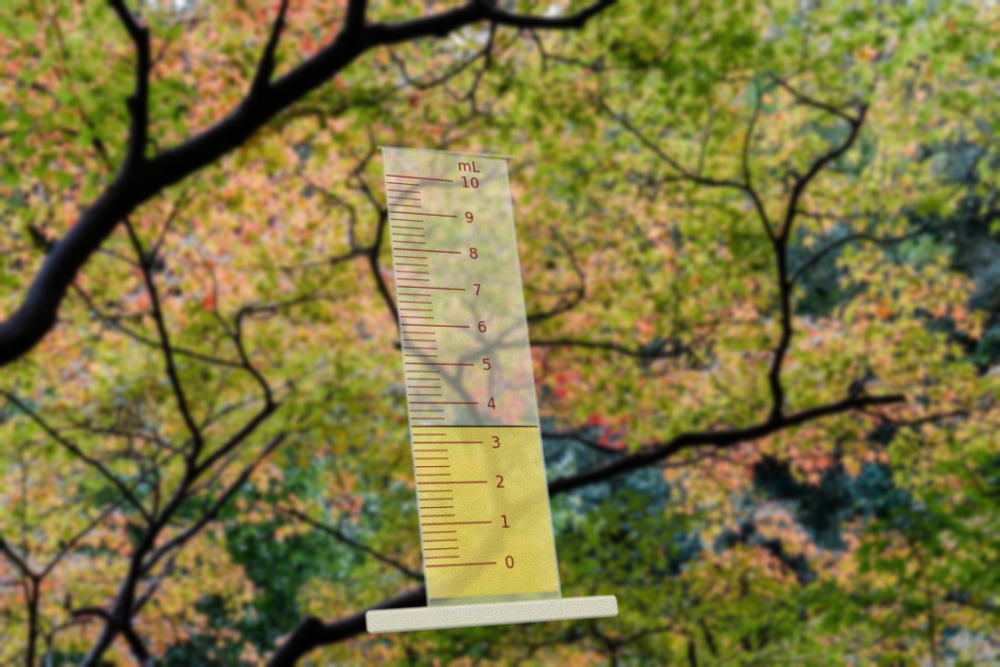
3.4 mL
